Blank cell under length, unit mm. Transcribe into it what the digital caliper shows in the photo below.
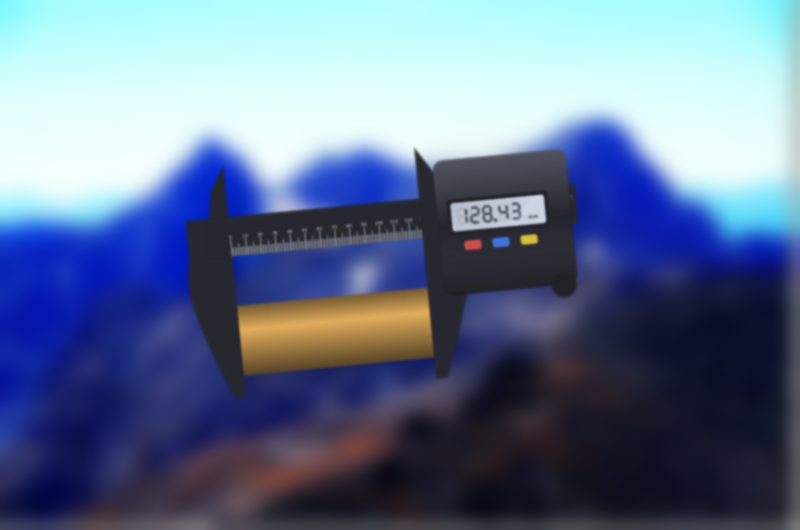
128.43 mm
